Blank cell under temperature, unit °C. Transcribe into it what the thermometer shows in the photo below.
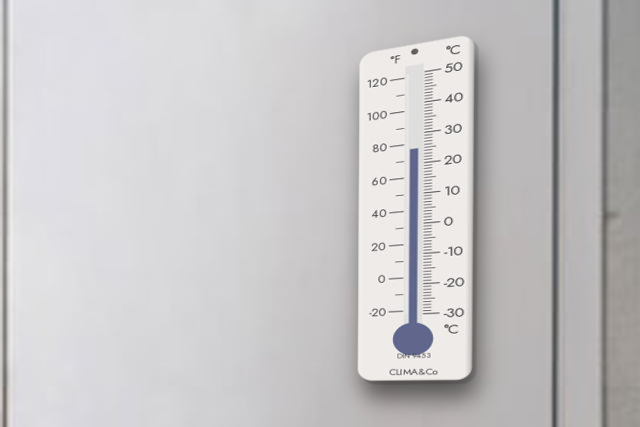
25 °C
